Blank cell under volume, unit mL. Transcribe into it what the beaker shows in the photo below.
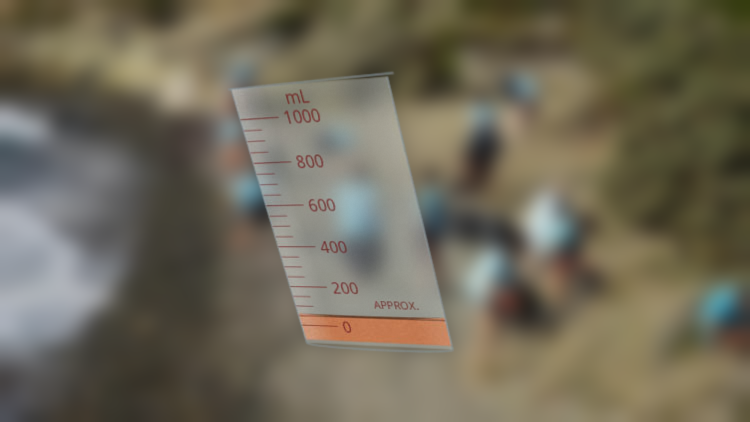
50 mL
